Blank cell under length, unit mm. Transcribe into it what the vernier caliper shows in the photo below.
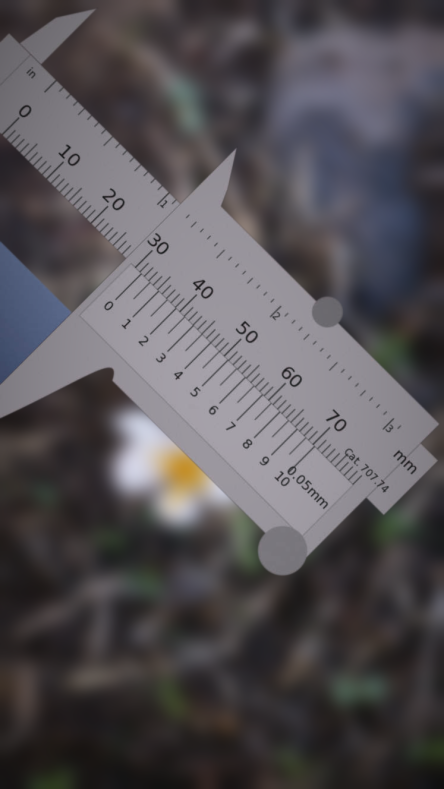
31.4 mm
